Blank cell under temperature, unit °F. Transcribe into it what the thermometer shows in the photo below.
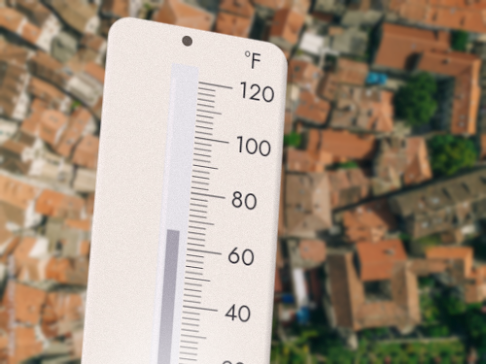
66 °F
